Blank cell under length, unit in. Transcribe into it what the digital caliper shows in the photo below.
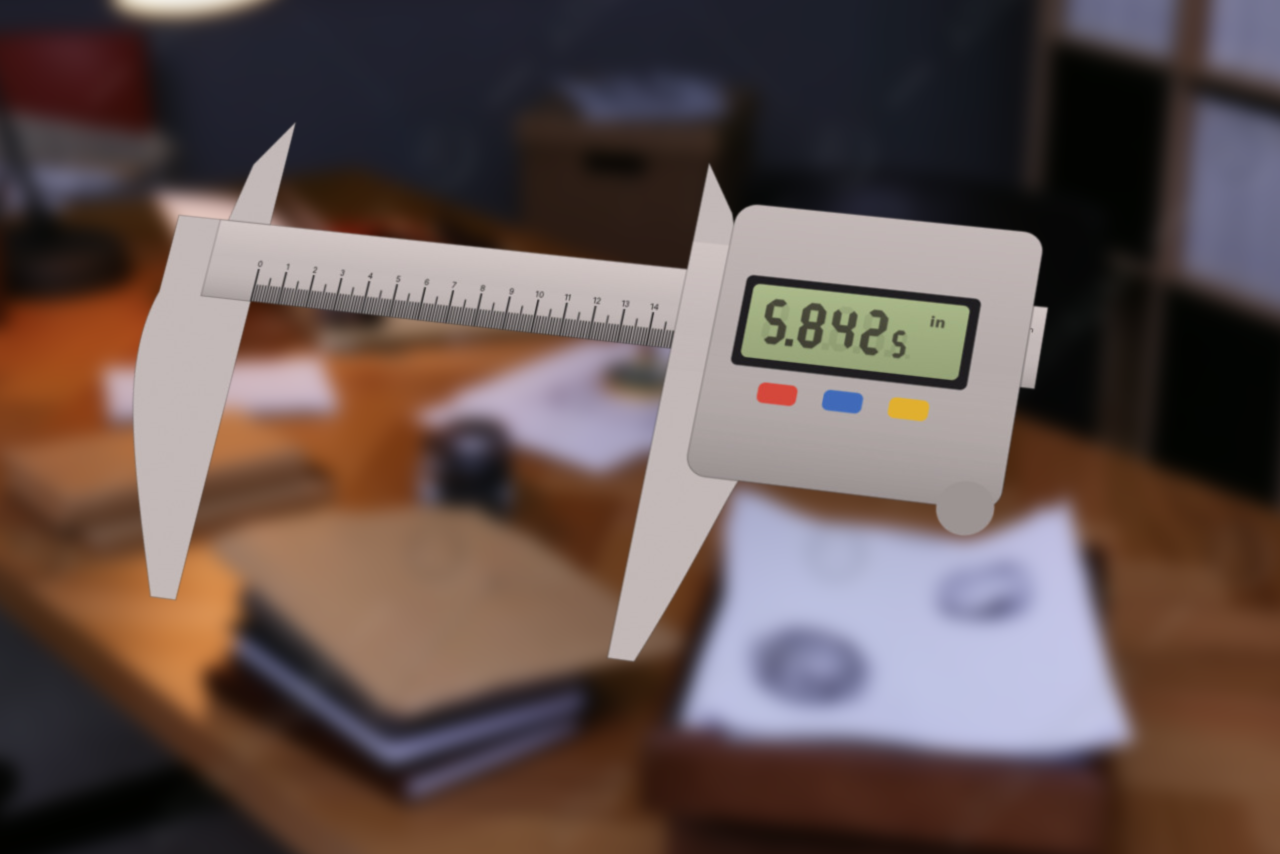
5.8425 in
